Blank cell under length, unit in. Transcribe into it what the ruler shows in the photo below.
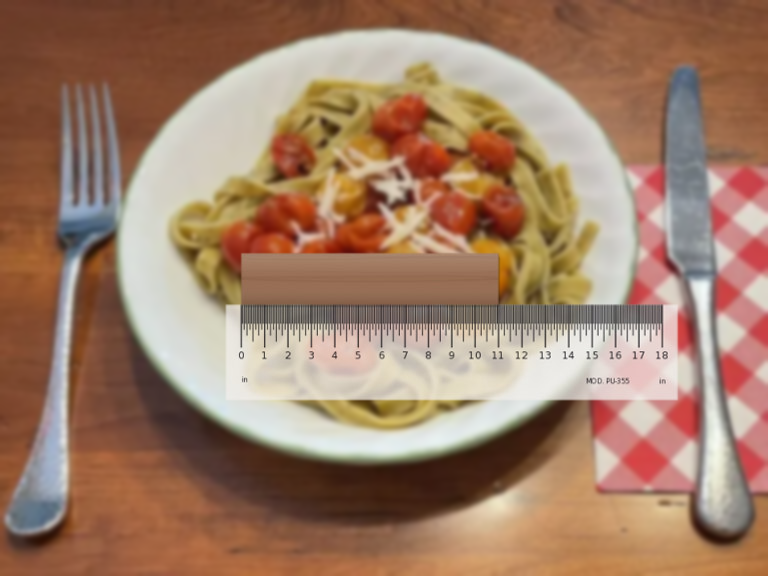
11 in
